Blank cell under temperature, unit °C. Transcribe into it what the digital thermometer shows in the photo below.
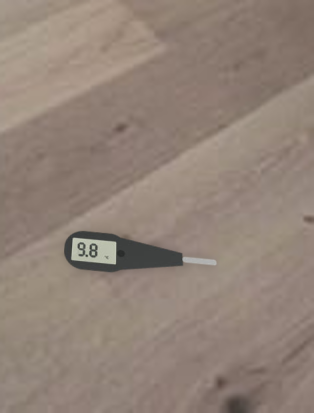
9.8 °C
